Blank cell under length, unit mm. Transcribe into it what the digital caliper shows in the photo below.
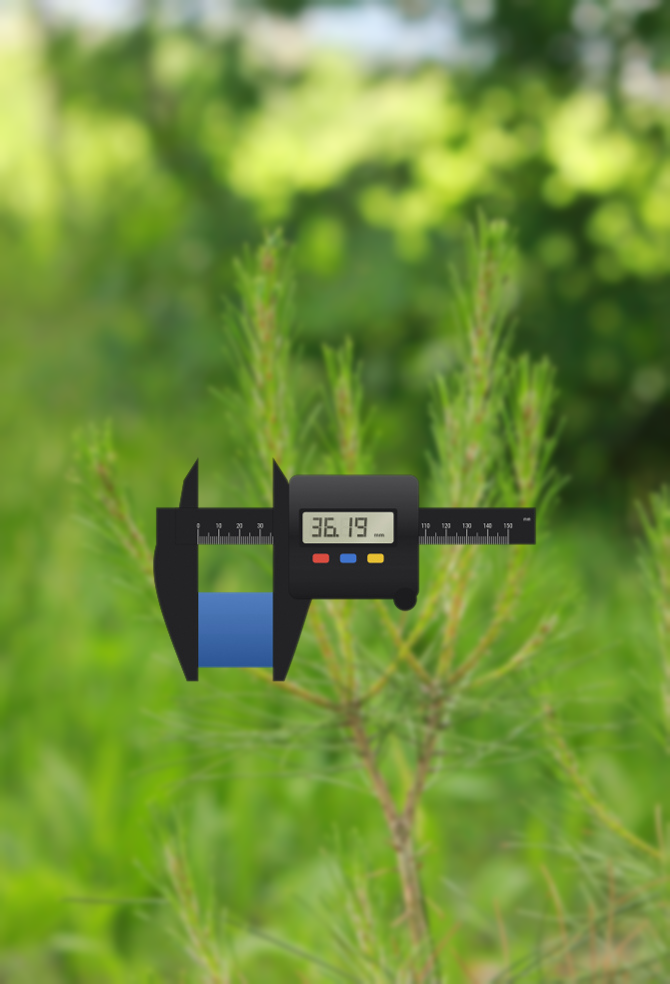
36.19 mm
